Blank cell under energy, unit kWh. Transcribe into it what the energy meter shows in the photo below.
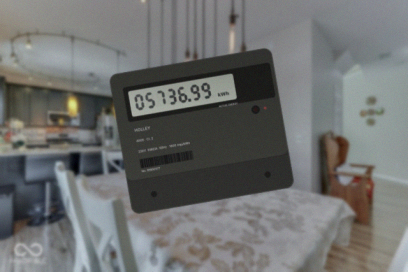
5736.99 kWh
